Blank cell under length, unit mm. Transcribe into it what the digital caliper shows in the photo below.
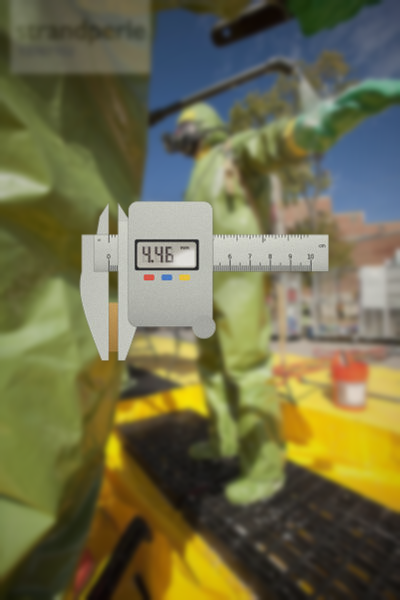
4.46 mm
